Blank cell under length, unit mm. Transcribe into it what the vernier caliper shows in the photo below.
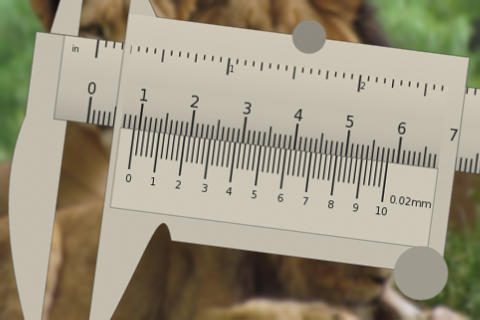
9.0 mm
